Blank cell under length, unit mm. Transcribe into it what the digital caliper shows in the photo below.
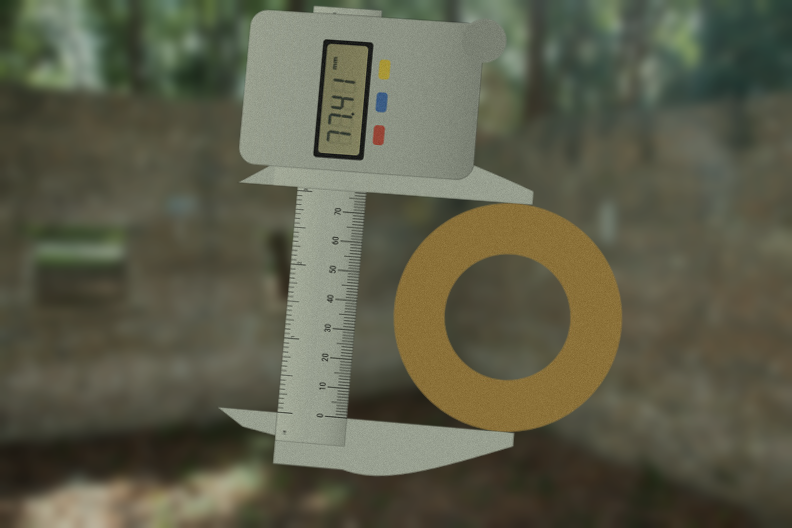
77.41 mm
